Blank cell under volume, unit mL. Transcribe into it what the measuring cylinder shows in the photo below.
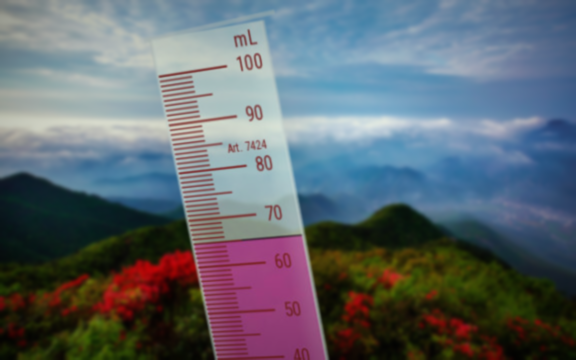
65 mL
